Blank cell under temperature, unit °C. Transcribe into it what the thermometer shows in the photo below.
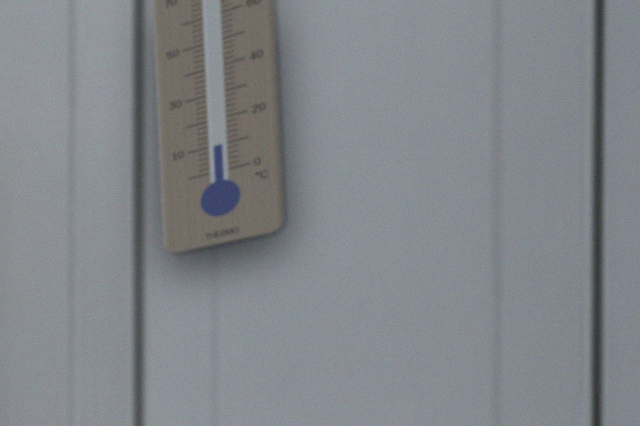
10 °C
